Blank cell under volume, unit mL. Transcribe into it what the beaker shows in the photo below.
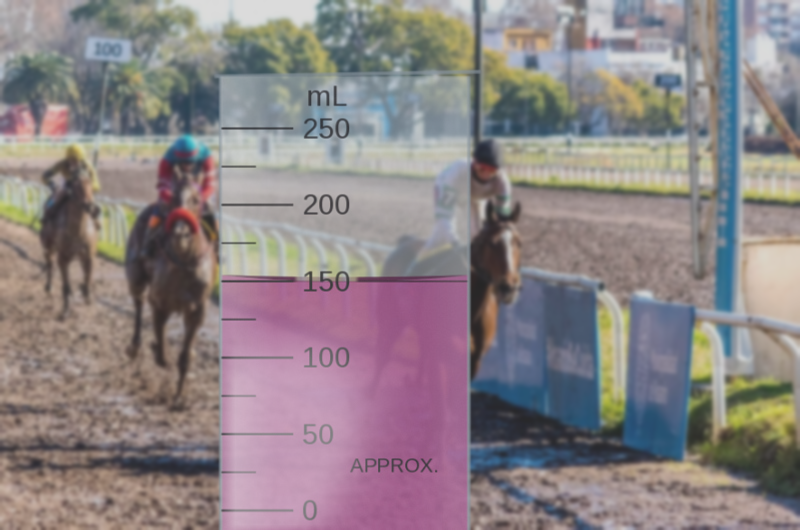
150 mL
